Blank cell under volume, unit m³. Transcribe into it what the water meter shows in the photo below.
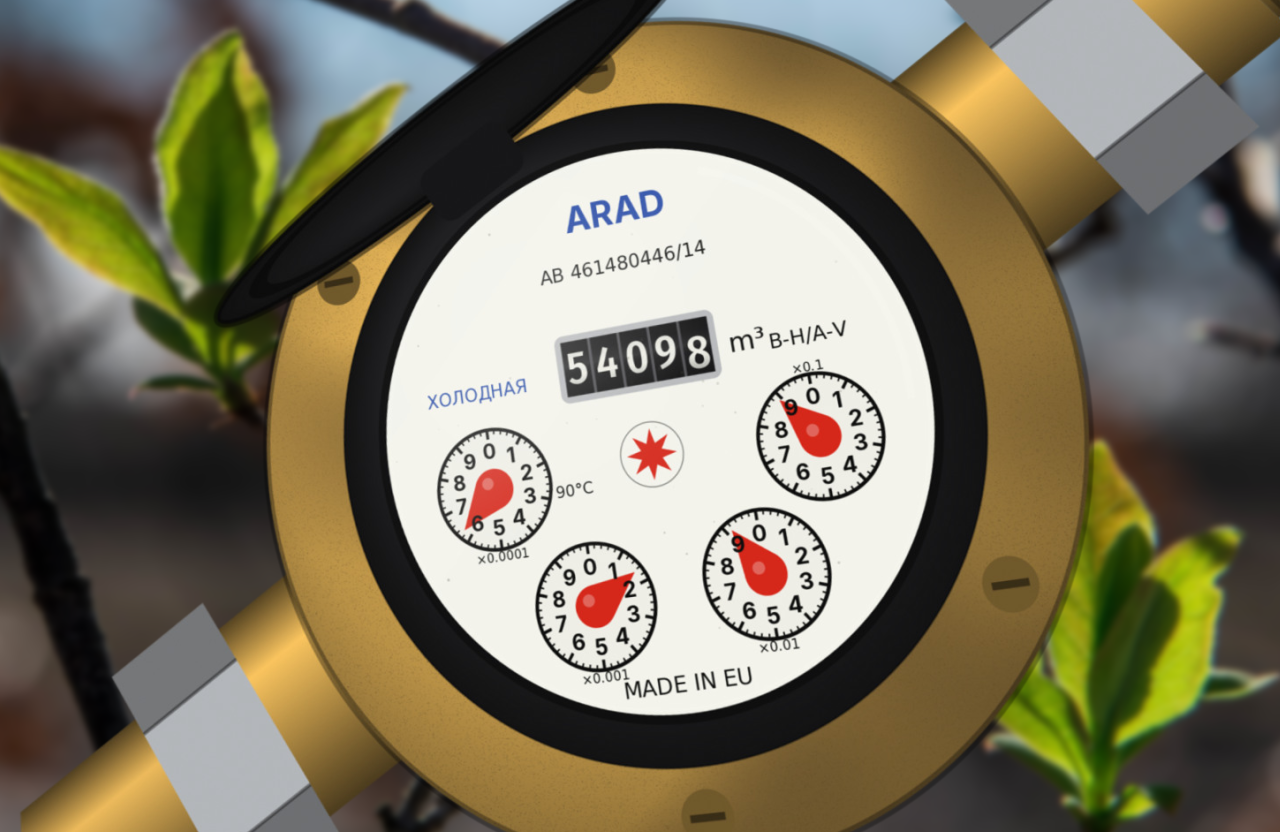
54097.8916 m³
